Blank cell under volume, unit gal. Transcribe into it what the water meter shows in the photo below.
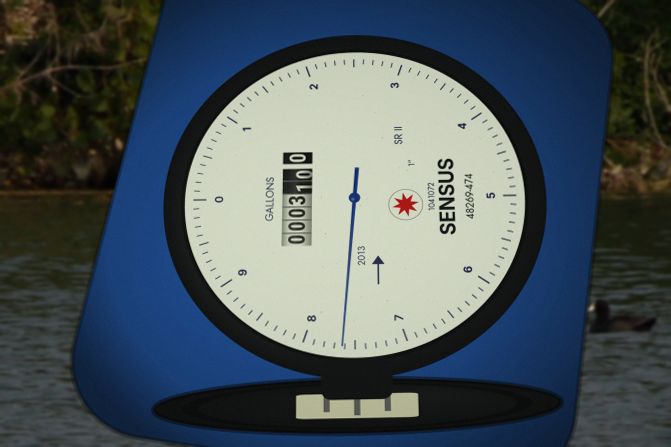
3097.6 gal
